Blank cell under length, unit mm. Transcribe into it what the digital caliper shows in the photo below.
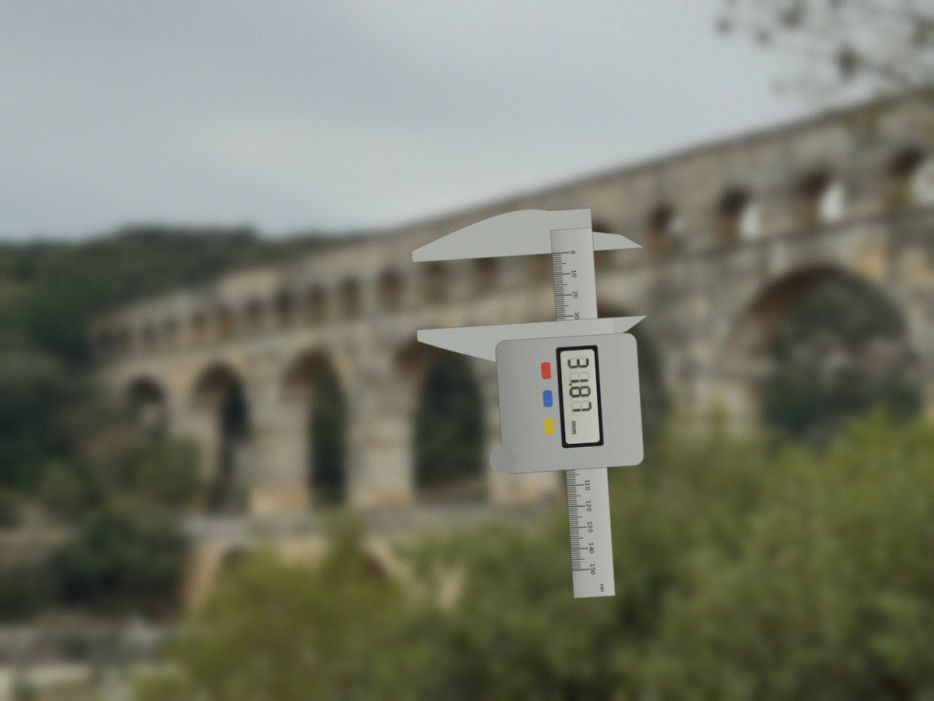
31.87 mm
